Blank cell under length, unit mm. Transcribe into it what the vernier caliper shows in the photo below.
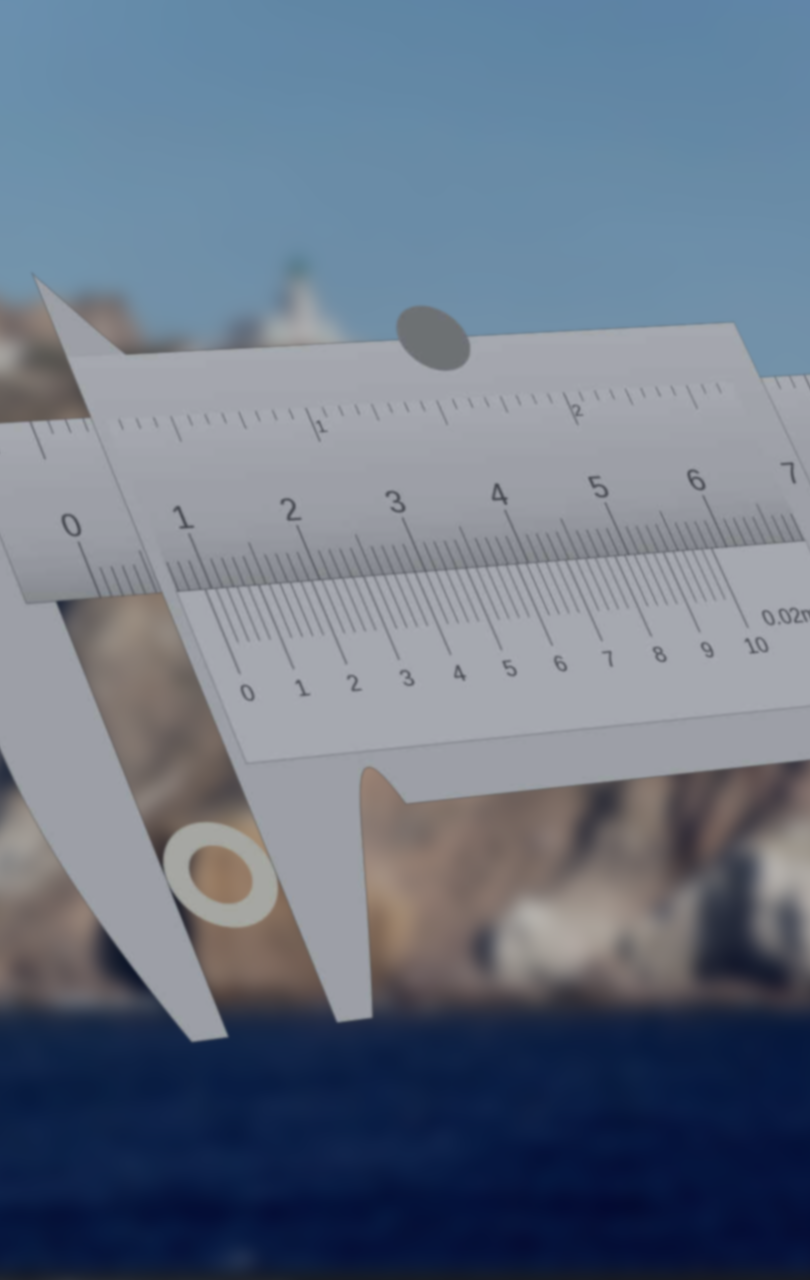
9.4 mm
